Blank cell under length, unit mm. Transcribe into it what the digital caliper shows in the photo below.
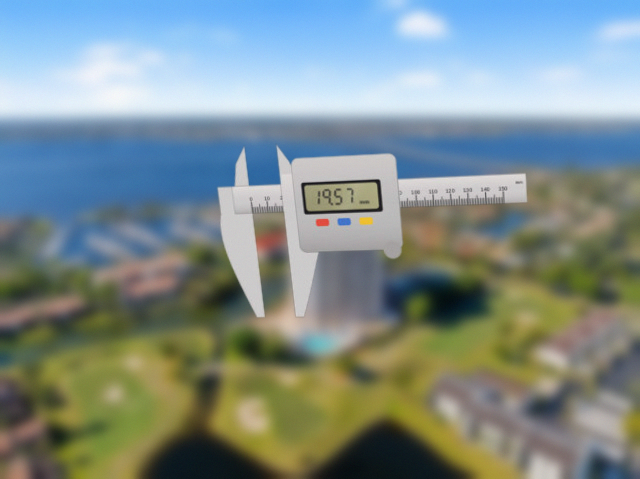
19.57 mm
